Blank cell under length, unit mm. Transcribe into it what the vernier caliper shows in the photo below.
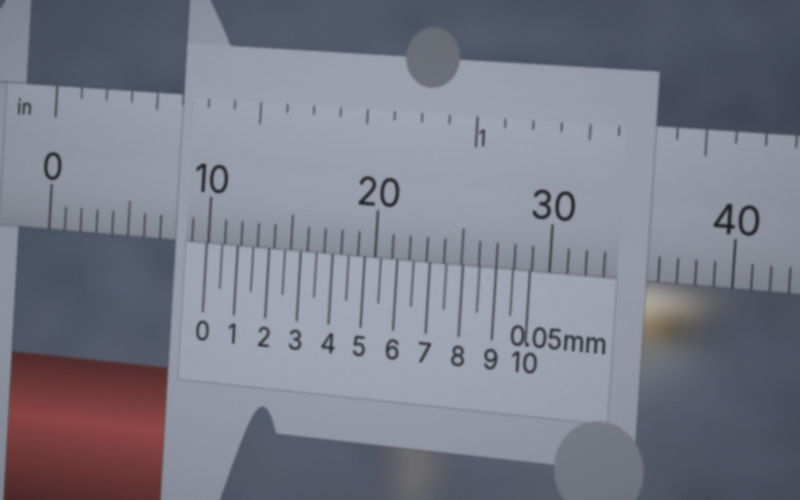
9.9 mm
